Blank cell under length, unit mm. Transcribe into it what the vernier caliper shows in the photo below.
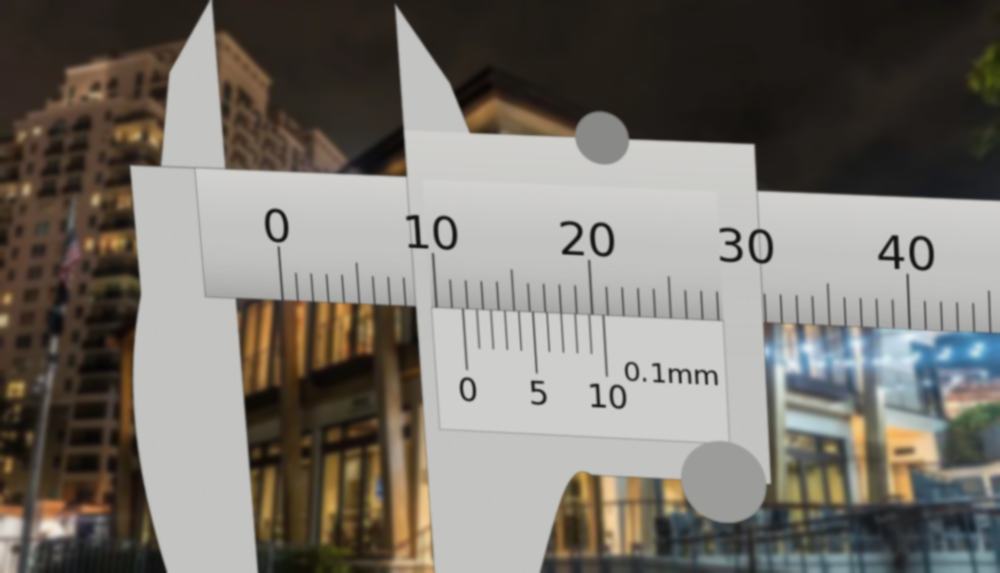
11.7 mm
